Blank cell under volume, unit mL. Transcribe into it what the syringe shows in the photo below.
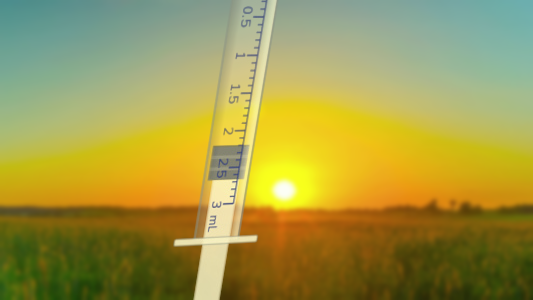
2.2 mL
